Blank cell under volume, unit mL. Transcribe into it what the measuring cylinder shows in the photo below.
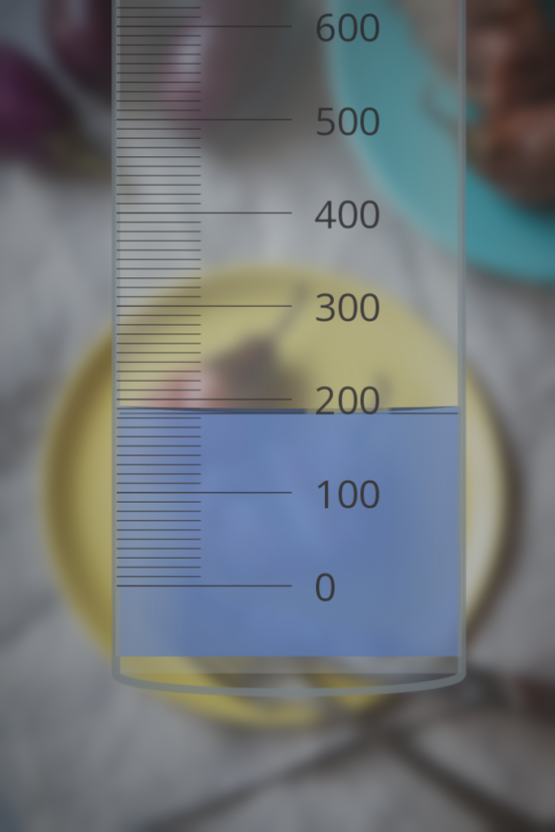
185 mL
